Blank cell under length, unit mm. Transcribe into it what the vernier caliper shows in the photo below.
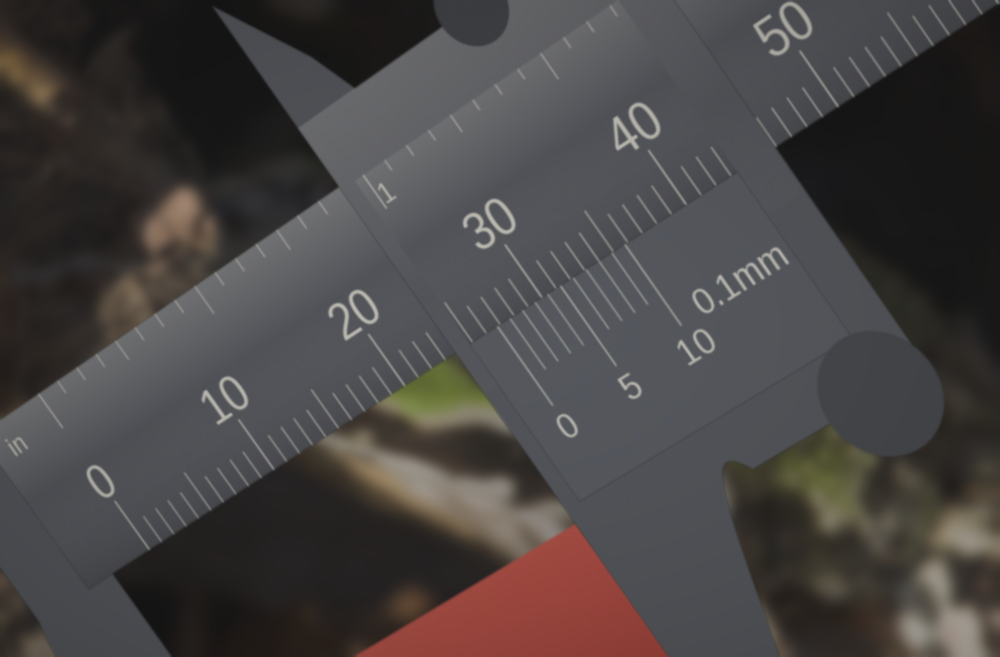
26.8 mm
